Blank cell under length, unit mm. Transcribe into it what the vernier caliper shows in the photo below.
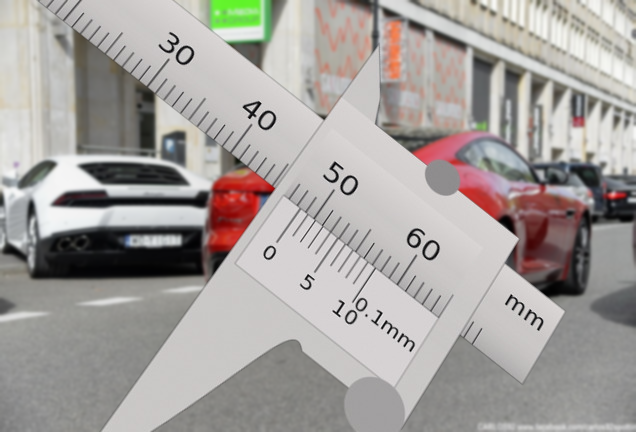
48.4 mm
